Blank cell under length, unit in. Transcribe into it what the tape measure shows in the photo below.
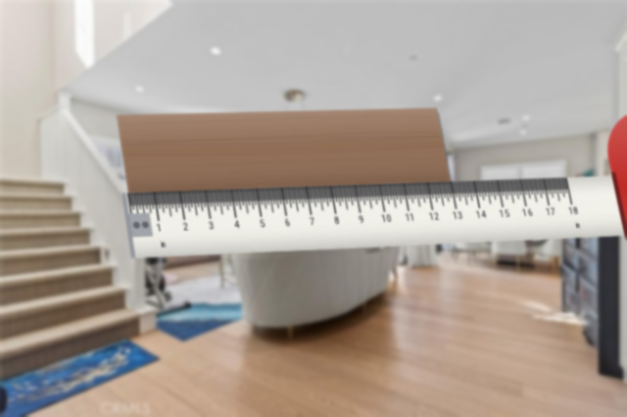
13 in
